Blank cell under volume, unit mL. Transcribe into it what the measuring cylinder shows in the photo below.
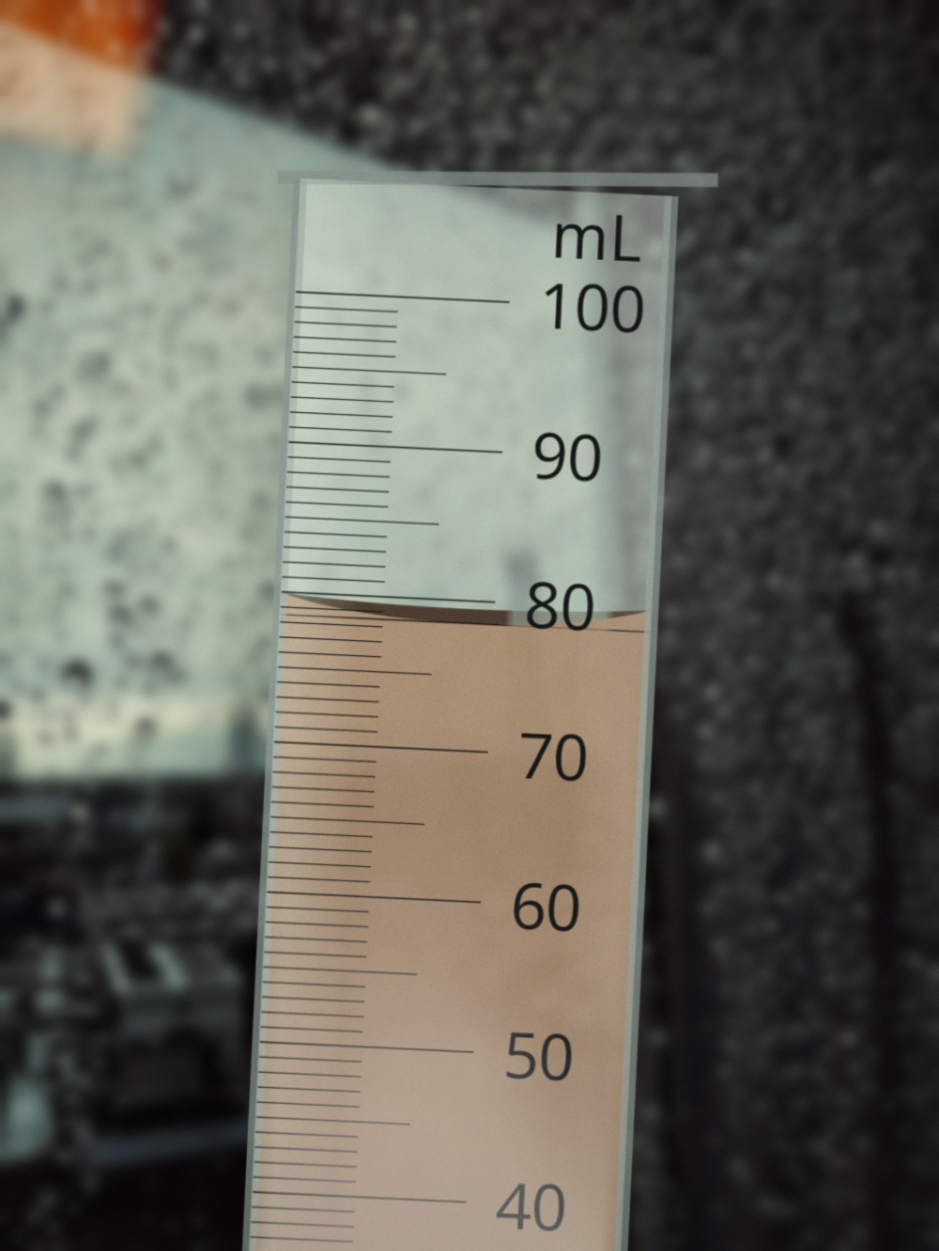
78.5 mL
